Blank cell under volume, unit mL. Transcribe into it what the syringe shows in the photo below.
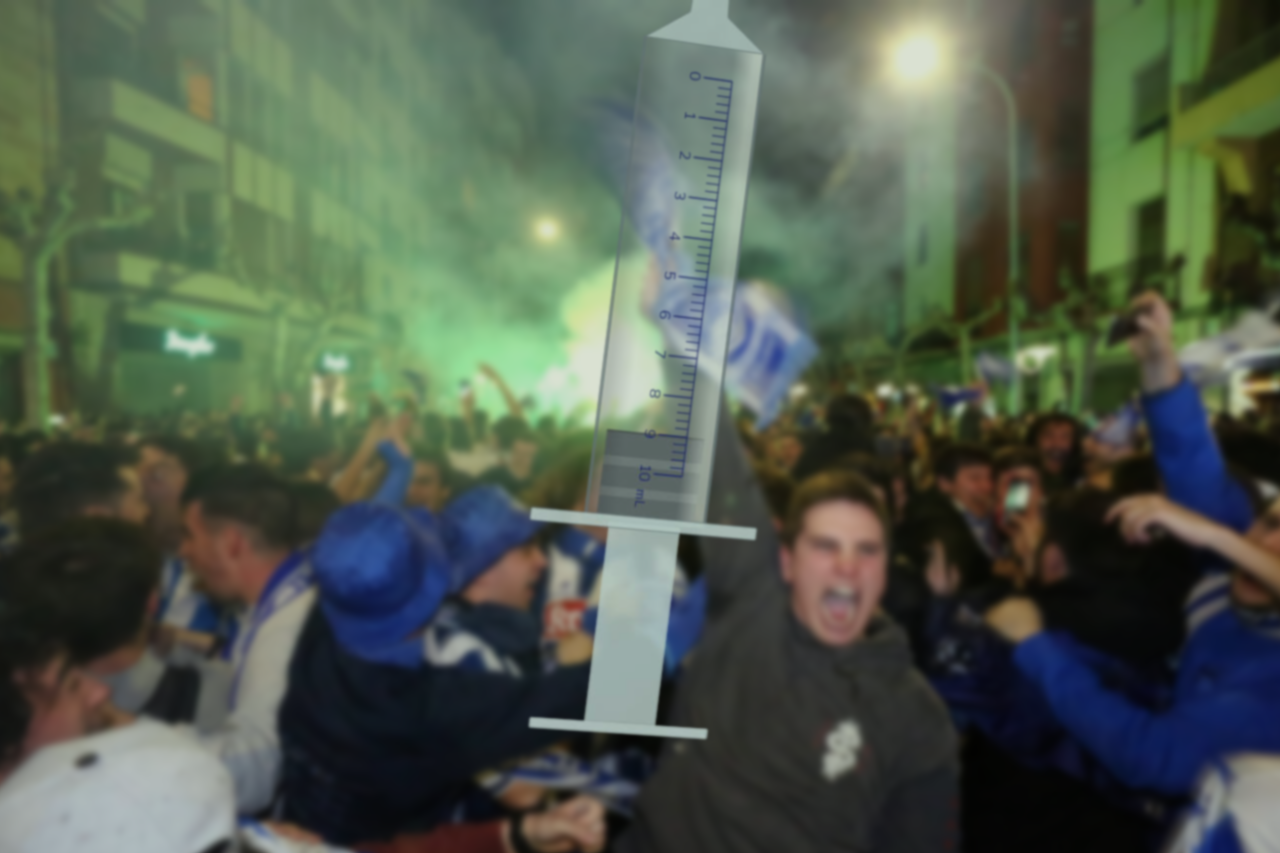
9 mL
